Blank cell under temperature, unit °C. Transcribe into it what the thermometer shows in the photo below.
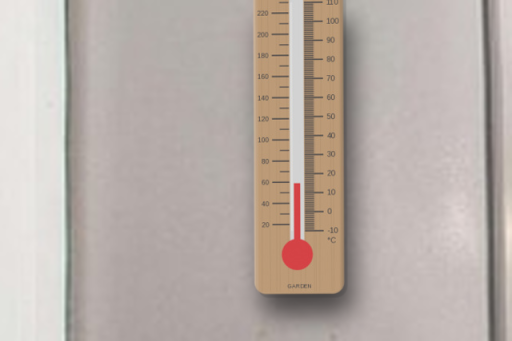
15 °C
